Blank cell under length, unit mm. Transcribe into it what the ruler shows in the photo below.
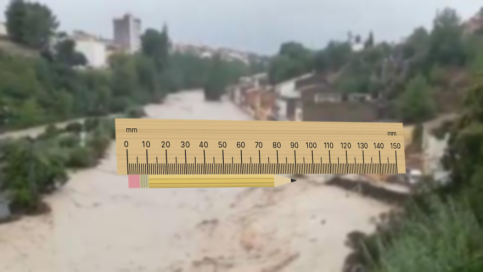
90 mm
